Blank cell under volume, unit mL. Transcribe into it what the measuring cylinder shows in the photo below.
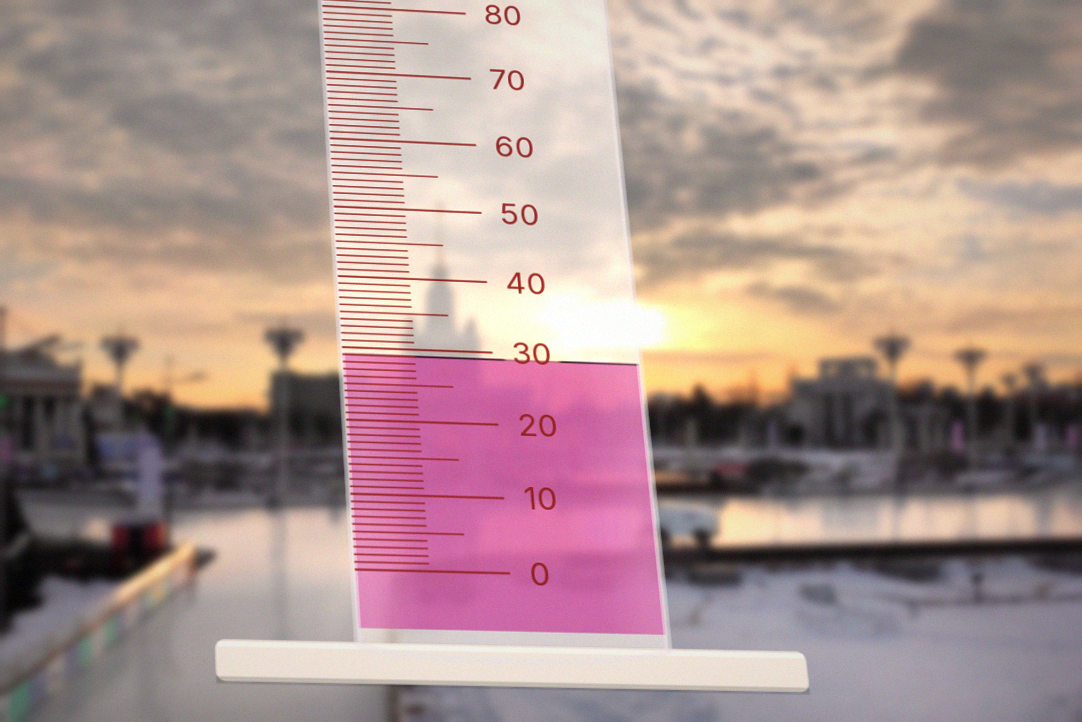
29 mL
